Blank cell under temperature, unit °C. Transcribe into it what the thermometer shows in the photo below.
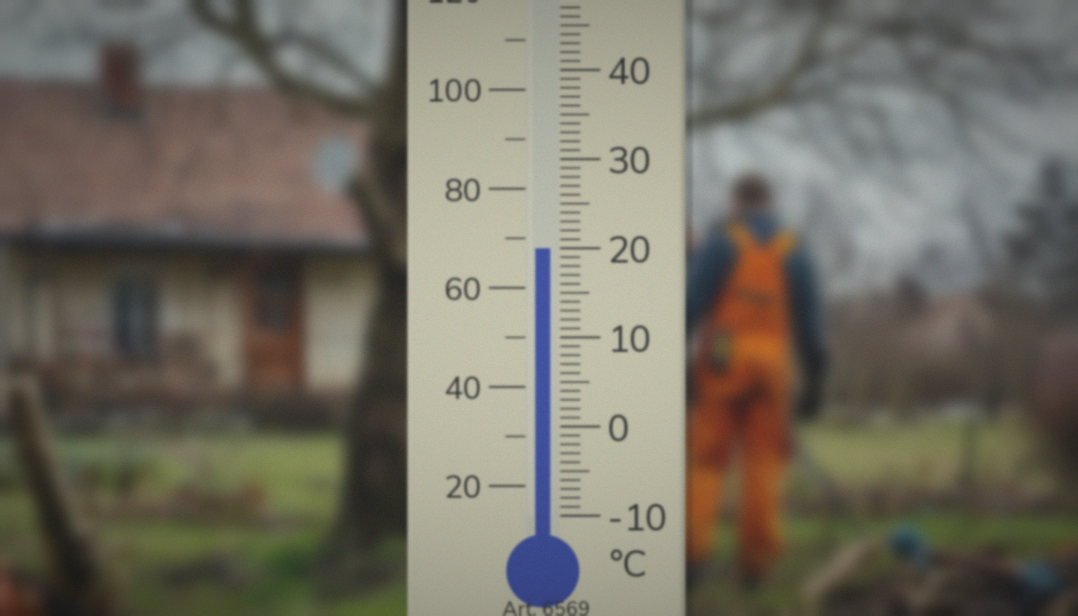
20 °C
